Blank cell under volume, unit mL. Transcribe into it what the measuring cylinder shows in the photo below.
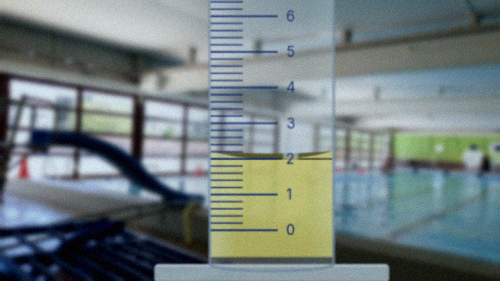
2 mL
